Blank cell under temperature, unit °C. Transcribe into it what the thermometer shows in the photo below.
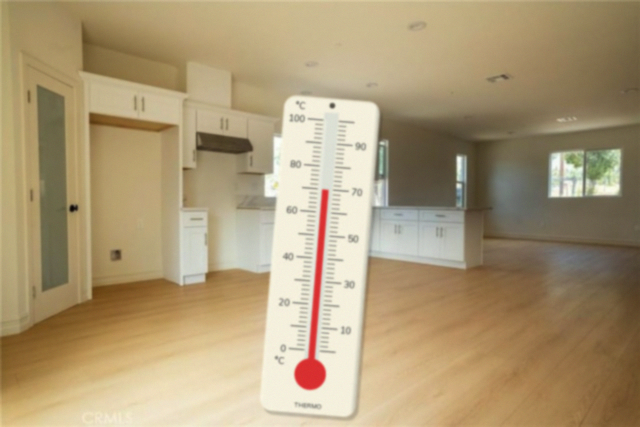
70 °C
